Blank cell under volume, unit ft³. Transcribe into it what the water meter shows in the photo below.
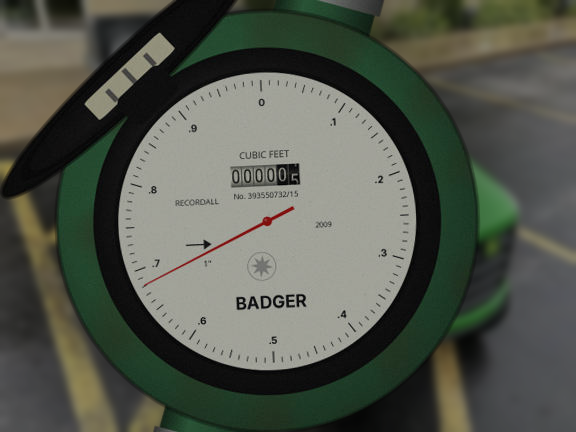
4.68 ft³
